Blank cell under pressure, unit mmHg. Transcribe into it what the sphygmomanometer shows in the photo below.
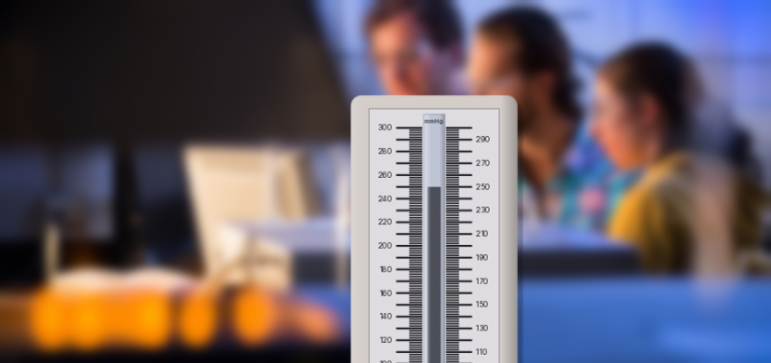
250 mmHg
